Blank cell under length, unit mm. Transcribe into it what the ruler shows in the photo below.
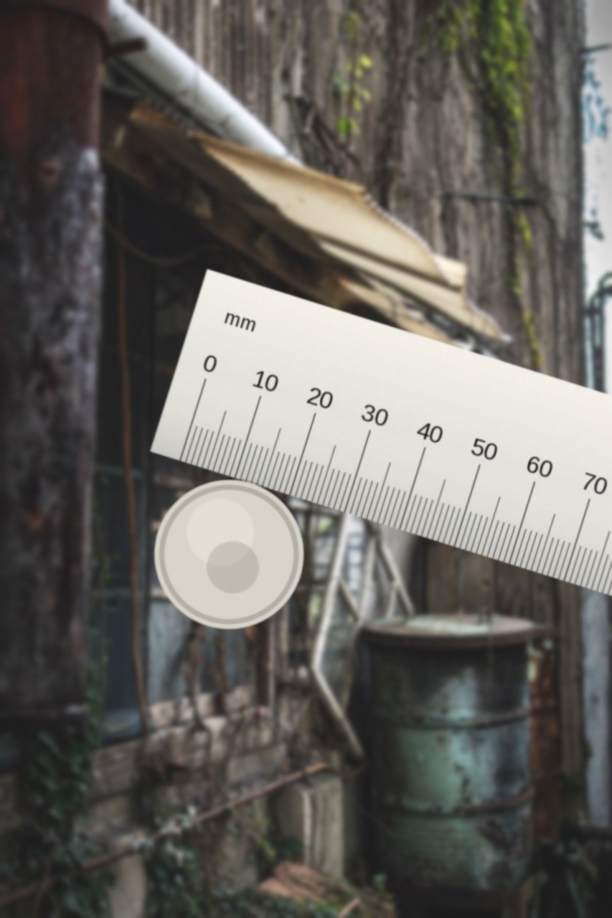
26 mm
